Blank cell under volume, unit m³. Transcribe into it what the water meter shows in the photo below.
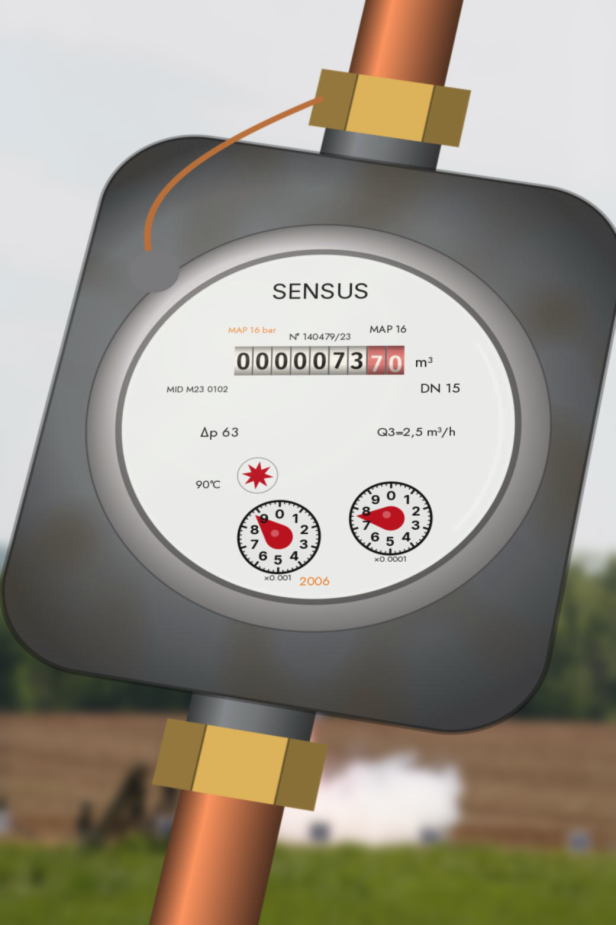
73.6987 m³
